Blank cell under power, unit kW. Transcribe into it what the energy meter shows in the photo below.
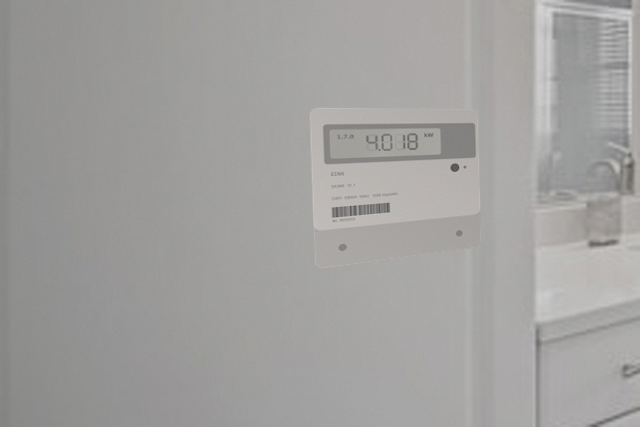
4.018 kW
